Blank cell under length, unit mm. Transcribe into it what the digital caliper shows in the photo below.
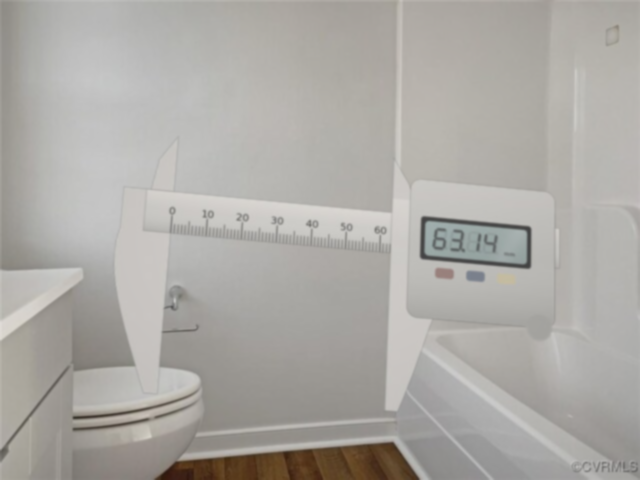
63.14 mm
